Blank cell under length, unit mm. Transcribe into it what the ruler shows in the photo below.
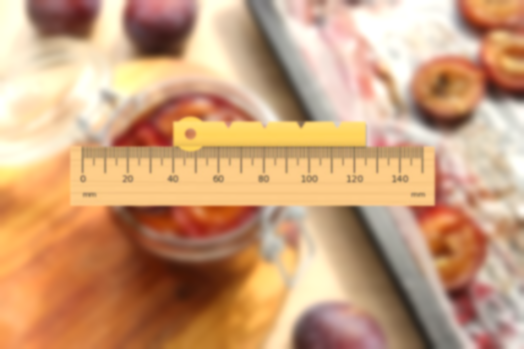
85 mm
